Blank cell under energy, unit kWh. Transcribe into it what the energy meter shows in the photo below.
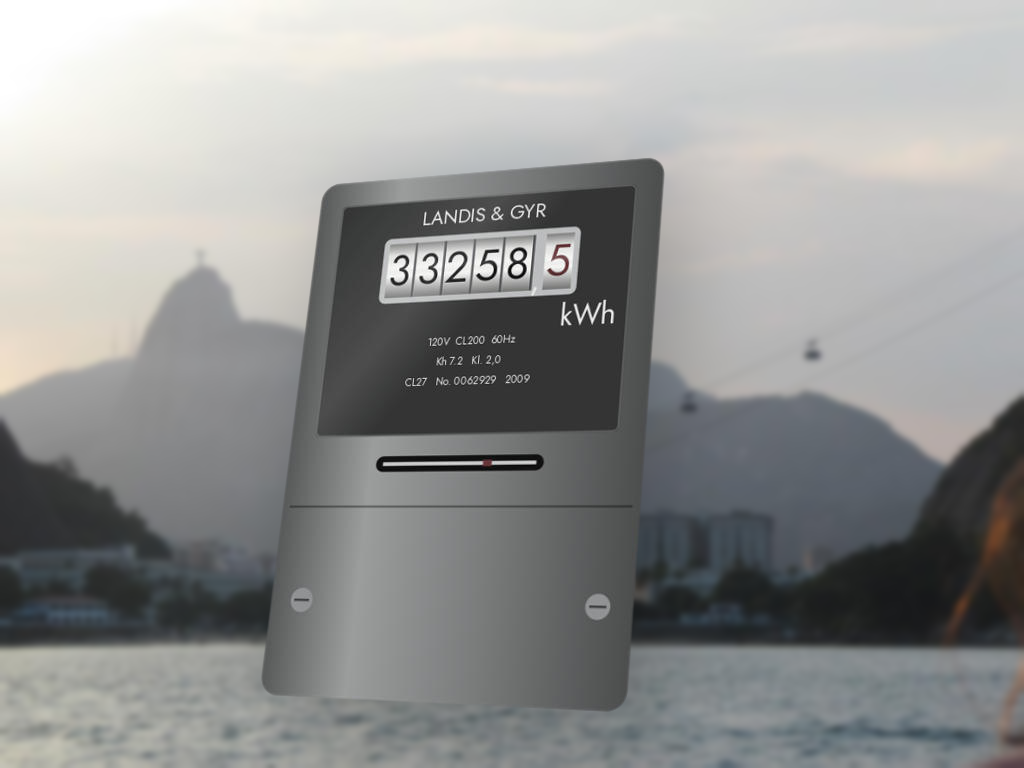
33258.5 kWh
